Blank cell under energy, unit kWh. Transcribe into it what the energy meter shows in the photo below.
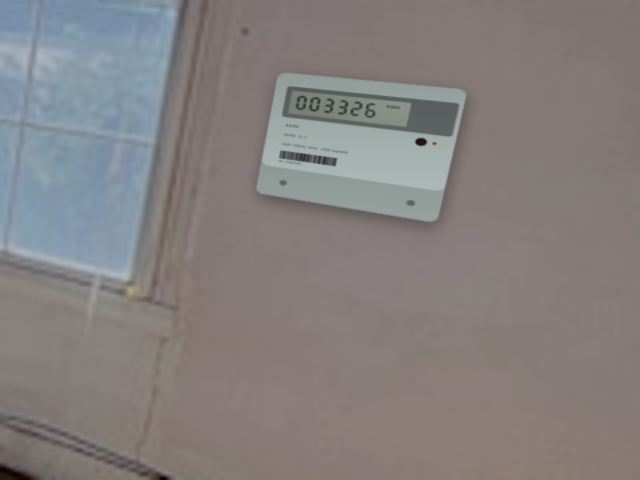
3326 kWh
